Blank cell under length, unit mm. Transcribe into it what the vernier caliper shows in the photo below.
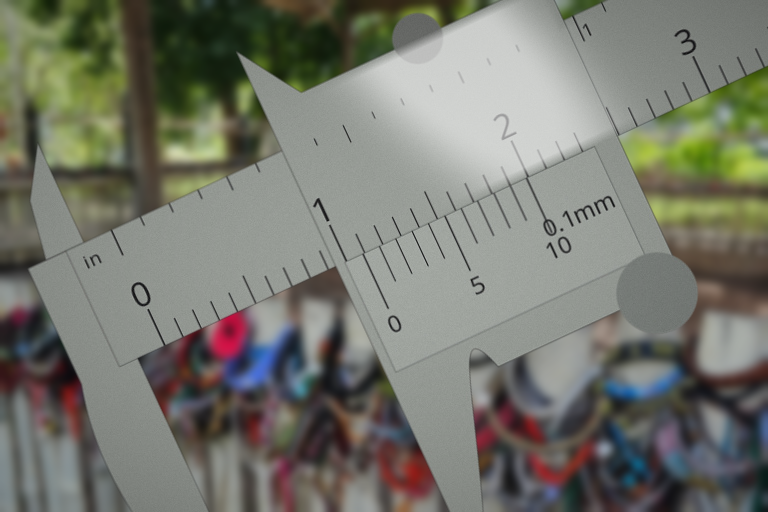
10.9 mm
